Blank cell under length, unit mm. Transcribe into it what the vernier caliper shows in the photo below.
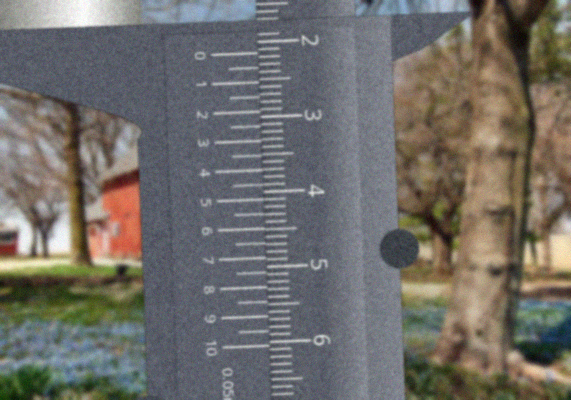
21.5 mm
